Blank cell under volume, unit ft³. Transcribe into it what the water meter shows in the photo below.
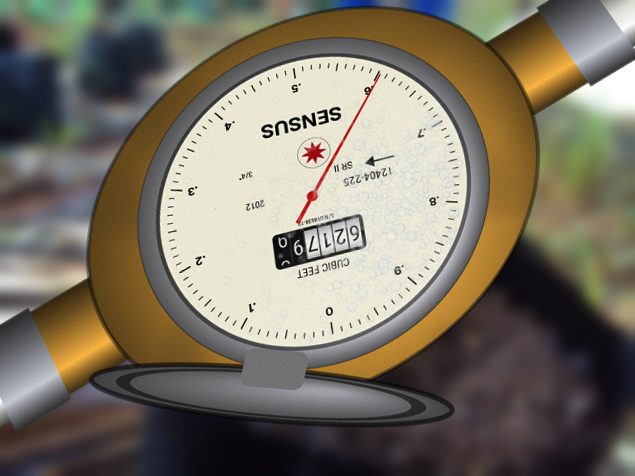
621798.60 ft³
